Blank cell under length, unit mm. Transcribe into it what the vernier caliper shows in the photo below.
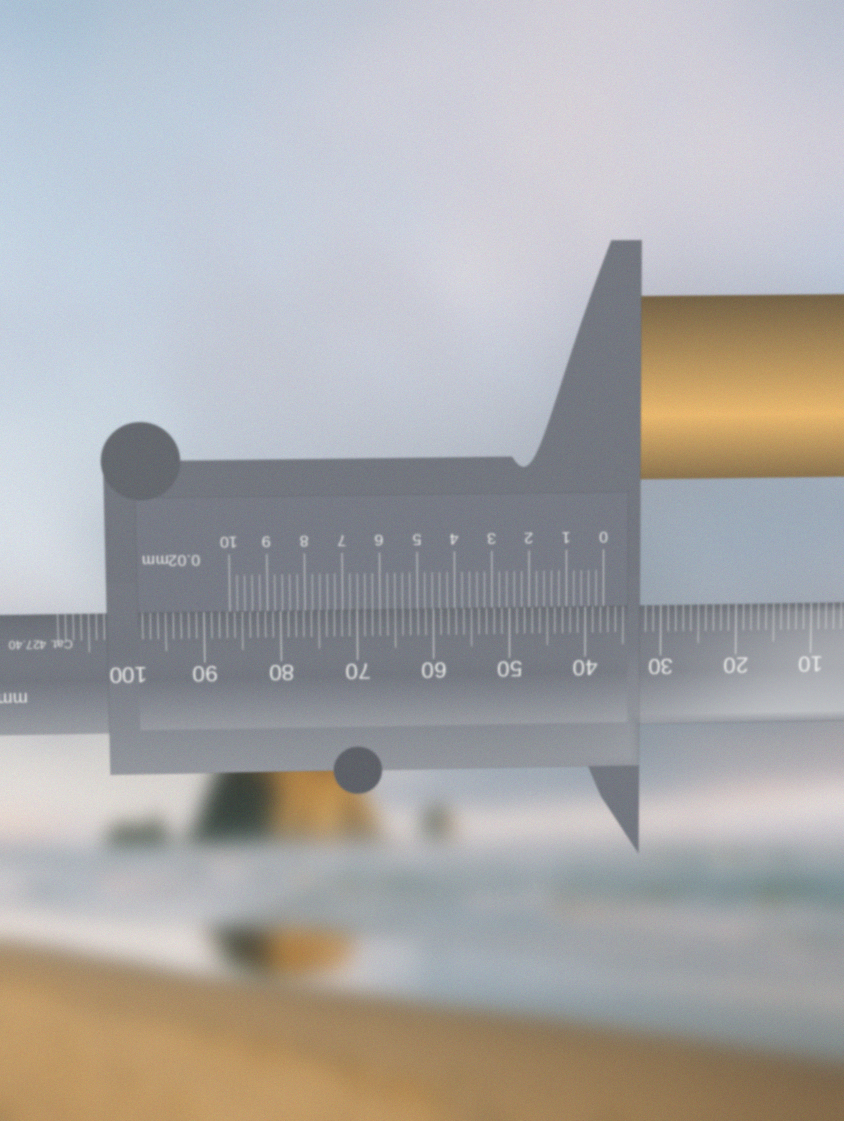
37.6 mm
